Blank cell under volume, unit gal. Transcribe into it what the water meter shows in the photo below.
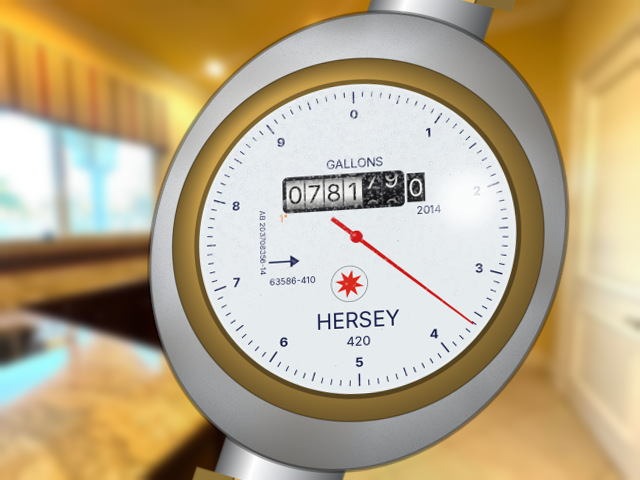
781793.6 gal
